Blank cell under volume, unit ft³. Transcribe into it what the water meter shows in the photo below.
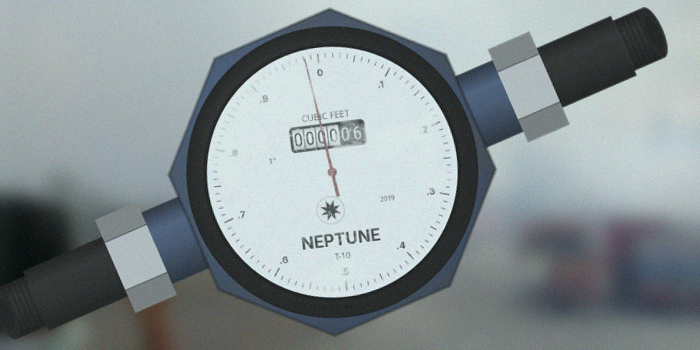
5.98 ft³
